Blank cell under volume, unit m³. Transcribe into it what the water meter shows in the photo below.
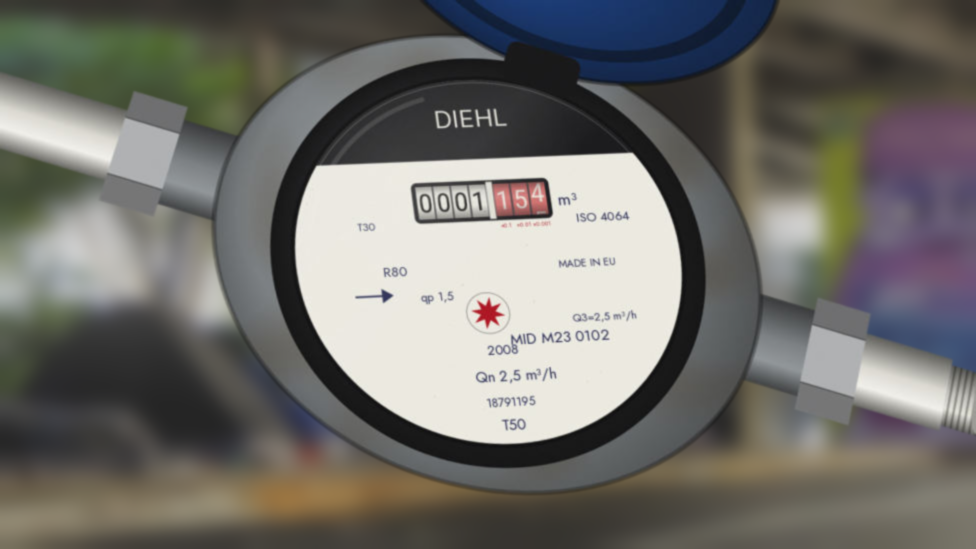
1.154 m³
